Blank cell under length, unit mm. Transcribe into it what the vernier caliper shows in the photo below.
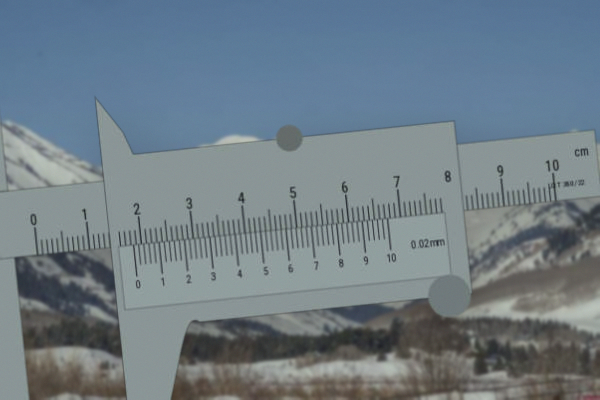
18.5 mm
